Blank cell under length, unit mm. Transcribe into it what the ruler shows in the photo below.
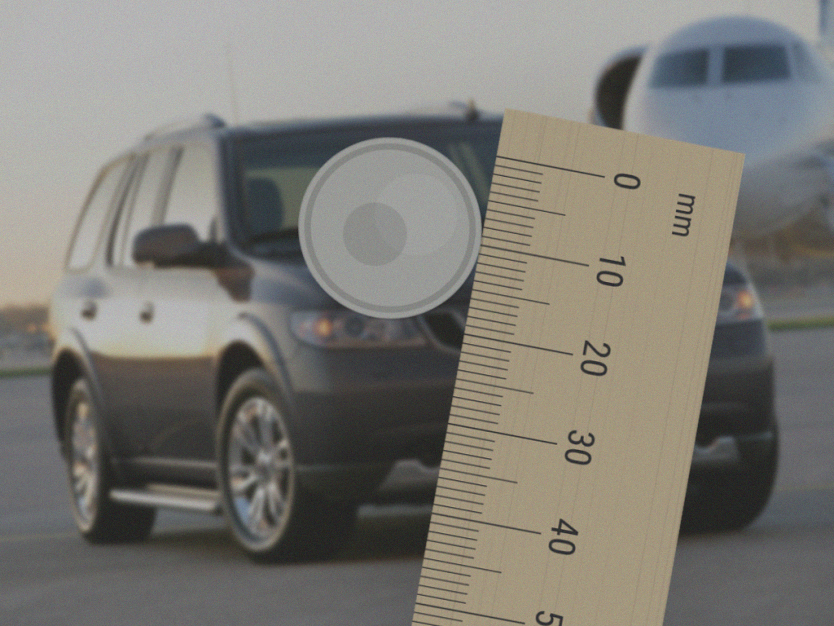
20 mm
